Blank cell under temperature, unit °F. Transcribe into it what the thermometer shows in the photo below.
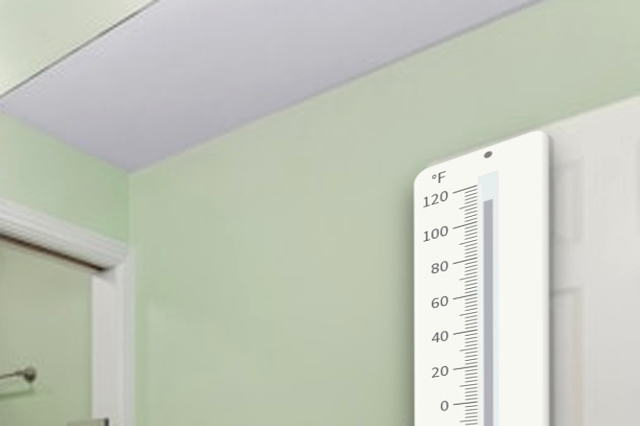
110 °F
